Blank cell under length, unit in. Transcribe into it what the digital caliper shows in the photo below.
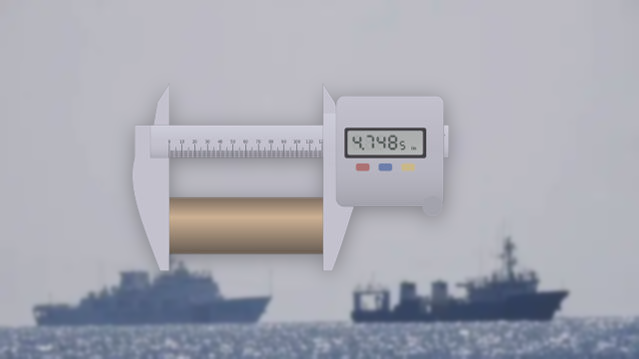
4.7485 in
